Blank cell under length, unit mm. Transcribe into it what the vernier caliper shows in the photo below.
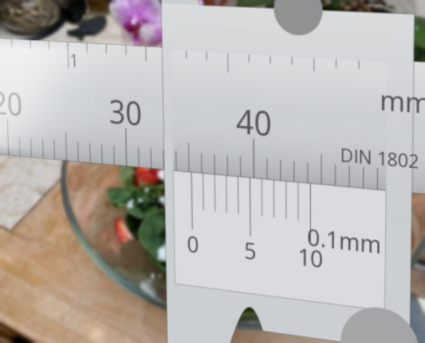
35.2 mm
